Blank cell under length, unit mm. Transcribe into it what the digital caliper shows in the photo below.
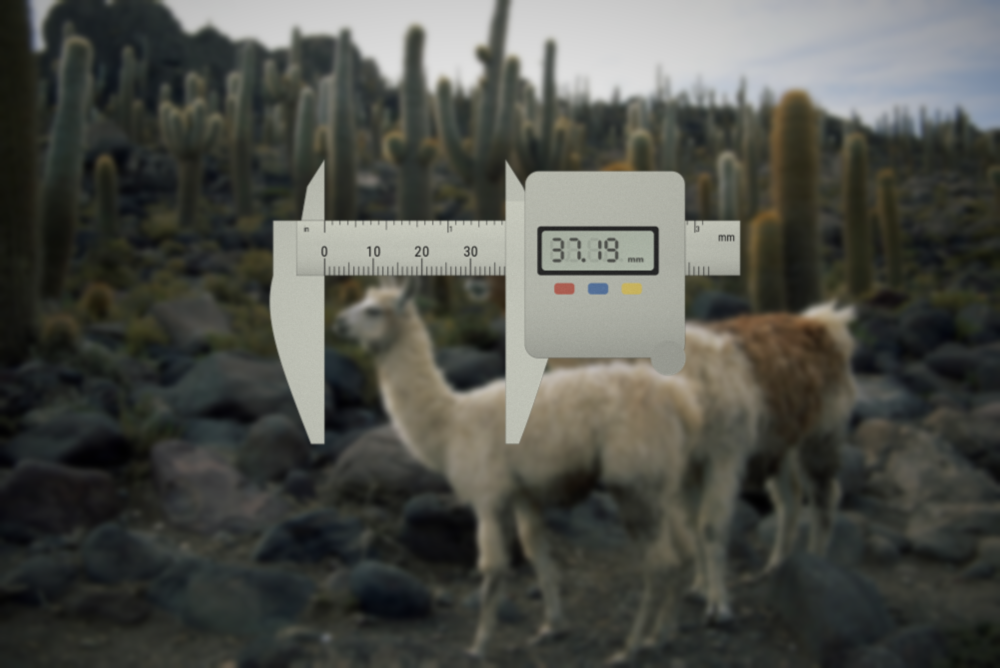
37.19 mm
